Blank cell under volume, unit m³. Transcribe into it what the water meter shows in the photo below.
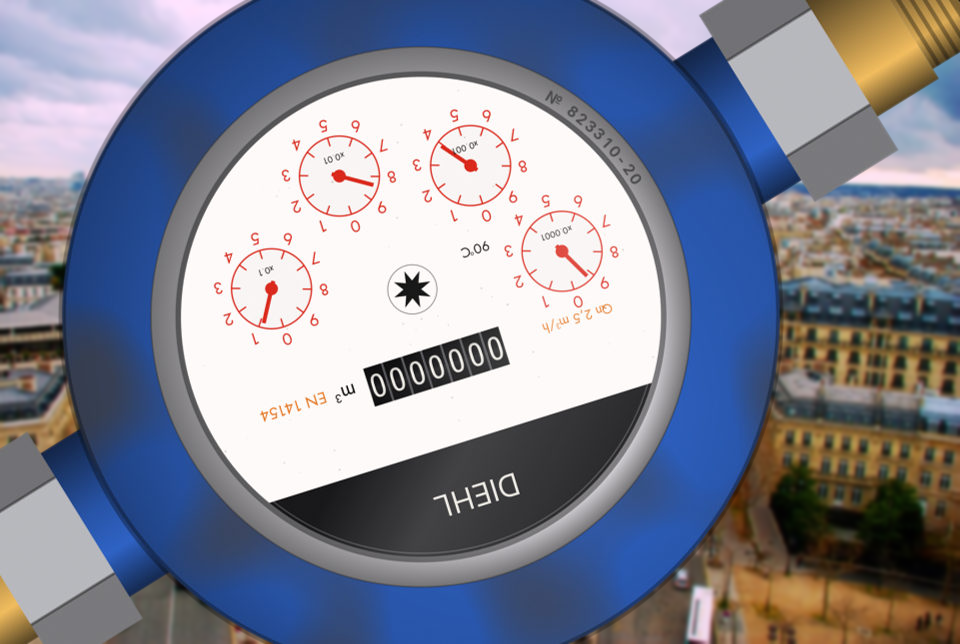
0.0839 m³
